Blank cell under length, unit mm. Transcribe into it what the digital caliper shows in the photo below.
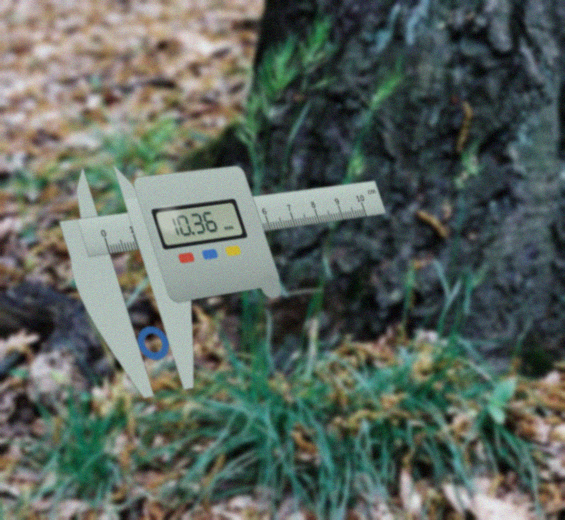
10.36 mm
